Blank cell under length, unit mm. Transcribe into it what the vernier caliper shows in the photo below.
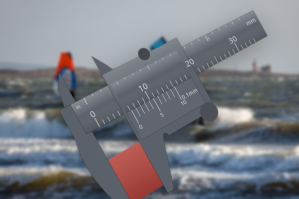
6.2 mm
